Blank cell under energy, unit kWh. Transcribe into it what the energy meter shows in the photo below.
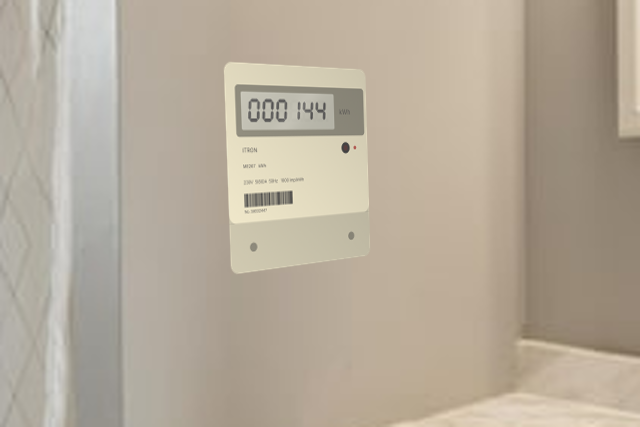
144 kWh
